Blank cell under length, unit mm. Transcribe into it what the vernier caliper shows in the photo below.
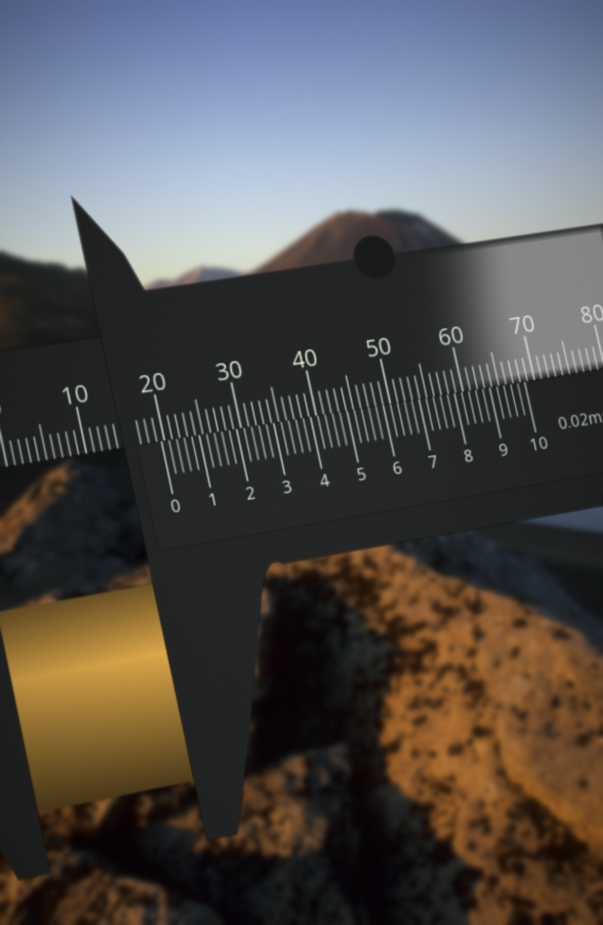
19.6 mm
